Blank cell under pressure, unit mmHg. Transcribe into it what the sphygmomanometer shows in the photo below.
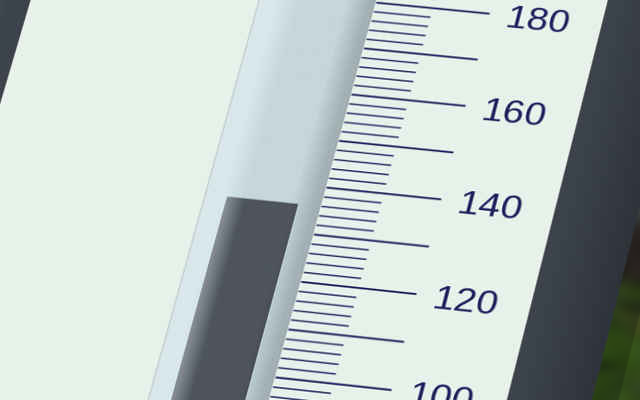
136 mmHg
